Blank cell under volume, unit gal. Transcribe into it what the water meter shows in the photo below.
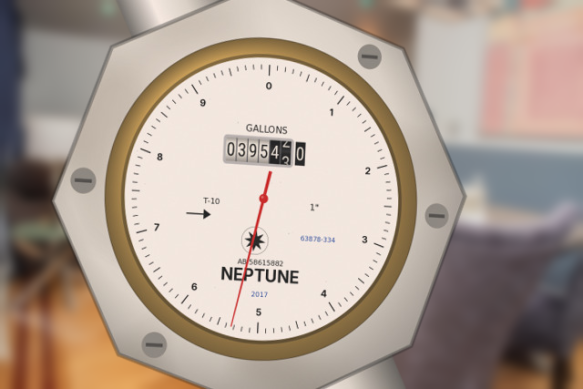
395425.3 gal
